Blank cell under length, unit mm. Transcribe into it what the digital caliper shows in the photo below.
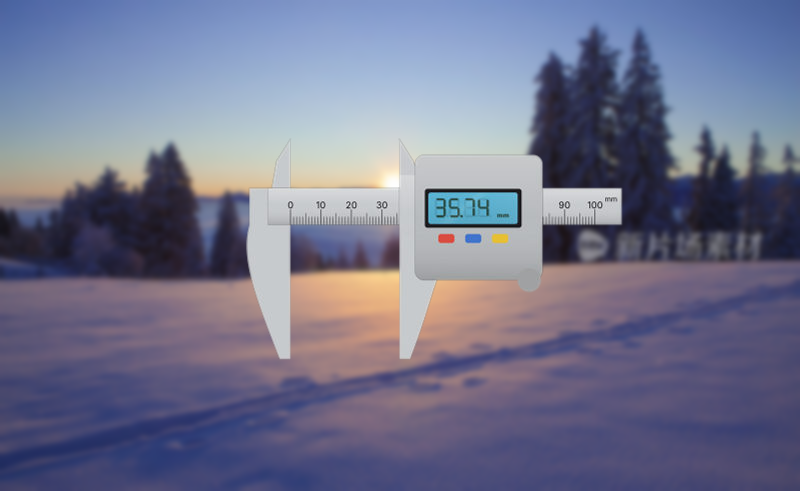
35.74 mm
